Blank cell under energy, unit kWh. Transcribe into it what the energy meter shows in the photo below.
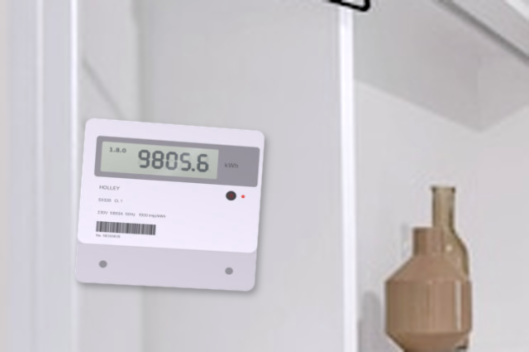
9805.6 kWh
